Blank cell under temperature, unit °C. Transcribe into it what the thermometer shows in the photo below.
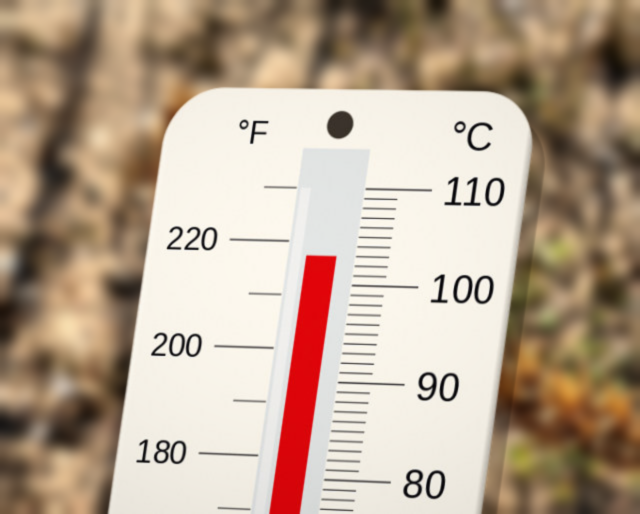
103 °C
